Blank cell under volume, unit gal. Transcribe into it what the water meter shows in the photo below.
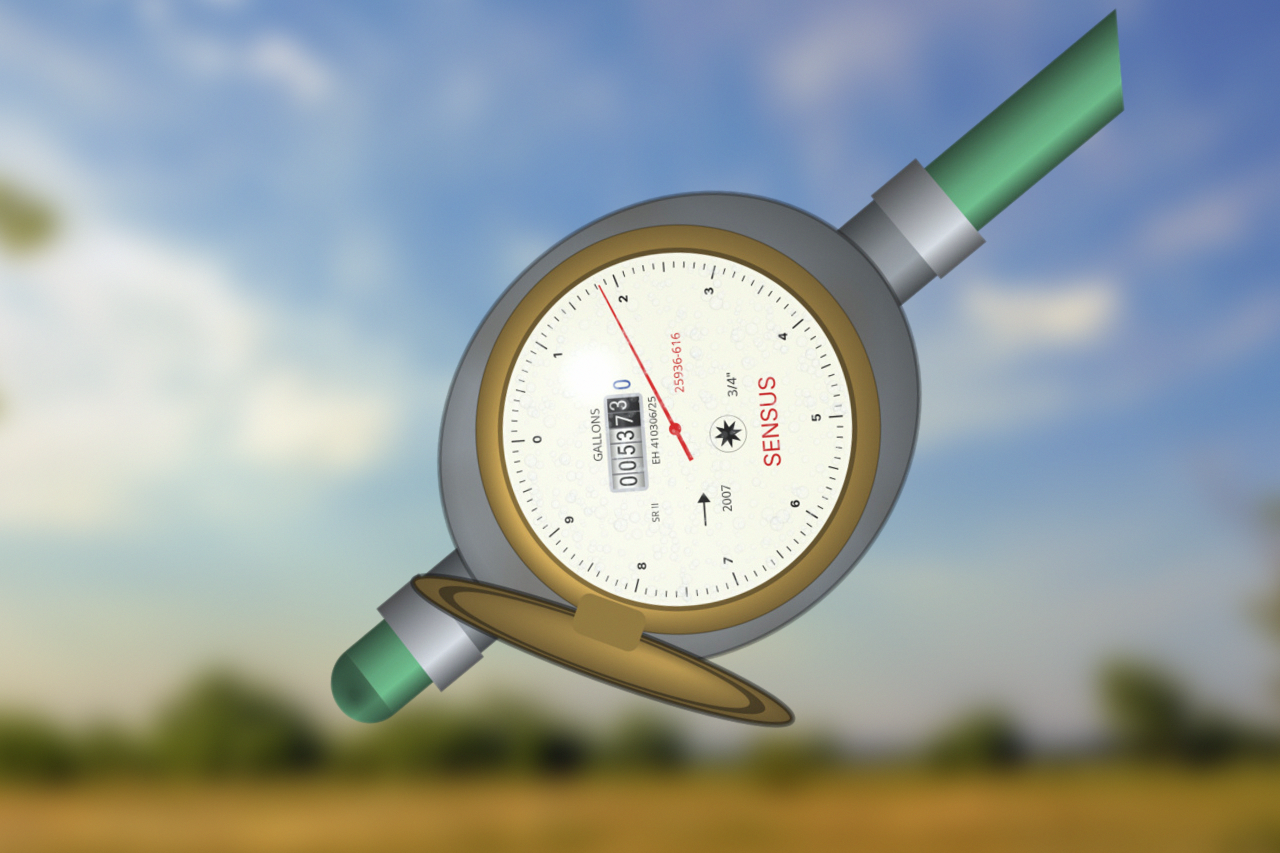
53731.8 gal
